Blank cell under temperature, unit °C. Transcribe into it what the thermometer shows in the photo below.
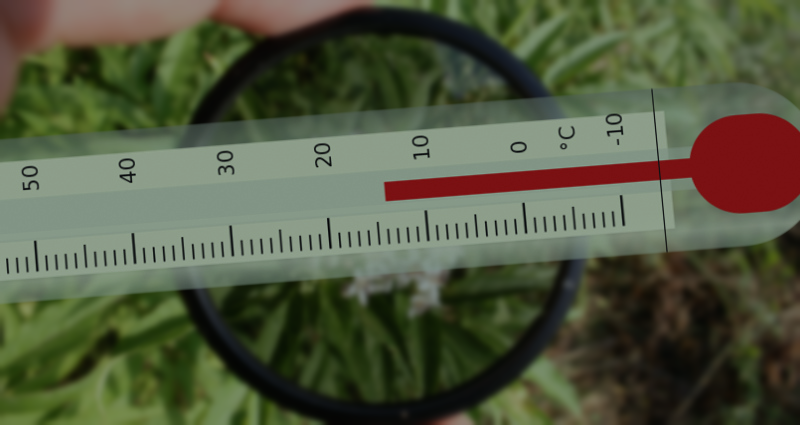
14 °C
